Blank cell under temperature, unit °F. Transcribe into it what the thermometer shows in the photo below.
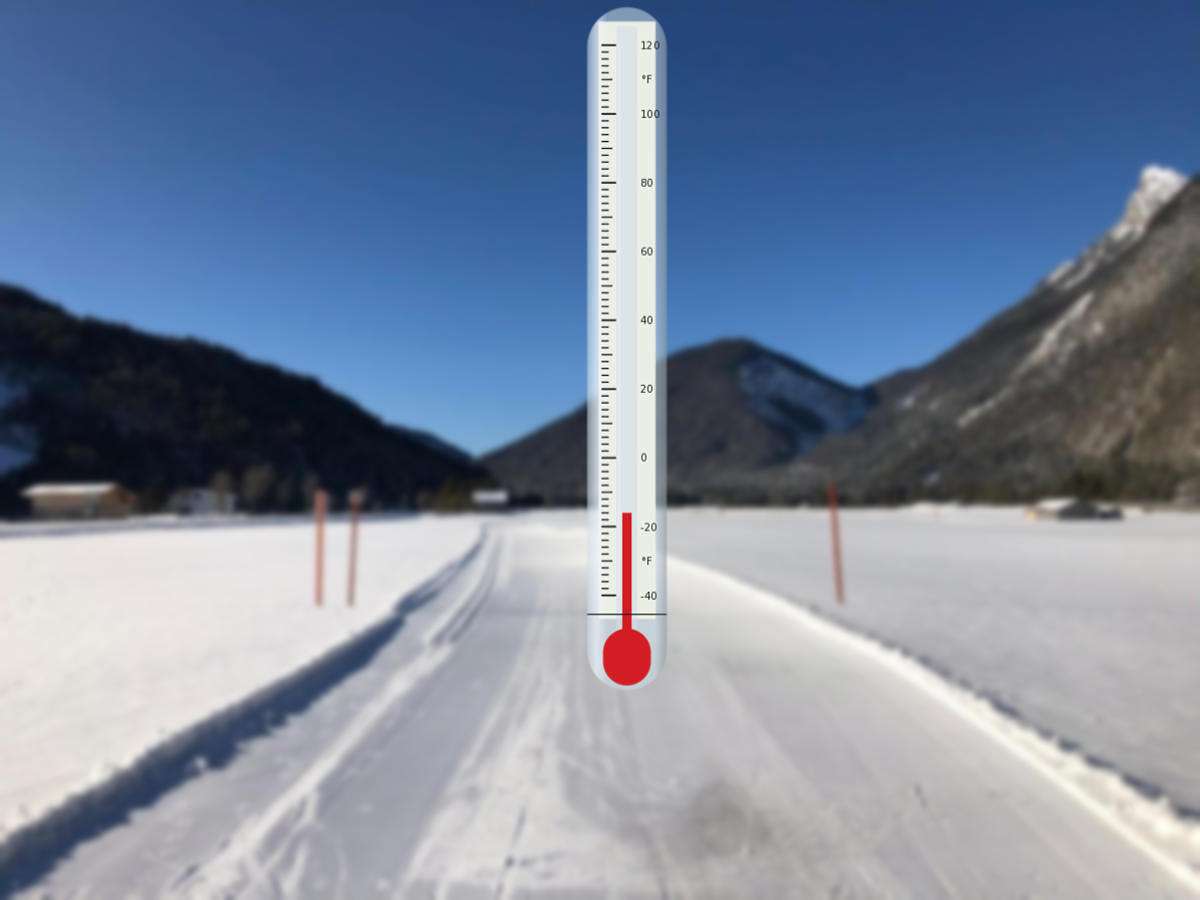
-16 °F
